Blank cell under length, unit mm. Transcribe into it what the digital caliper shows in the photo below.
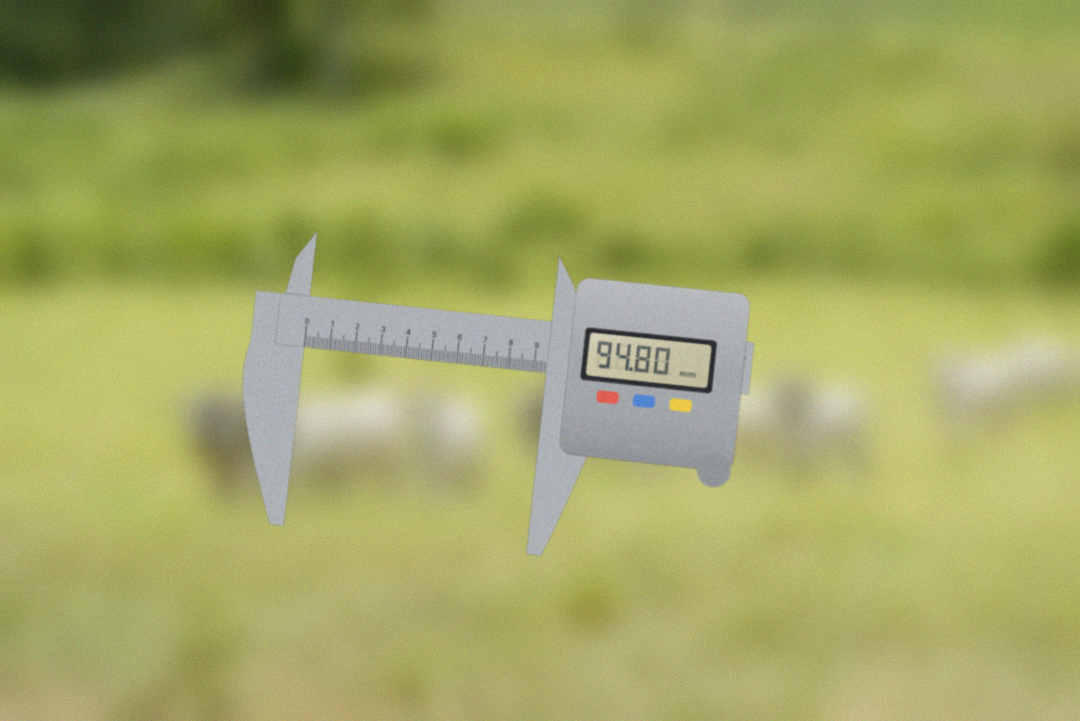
94.80 mm
